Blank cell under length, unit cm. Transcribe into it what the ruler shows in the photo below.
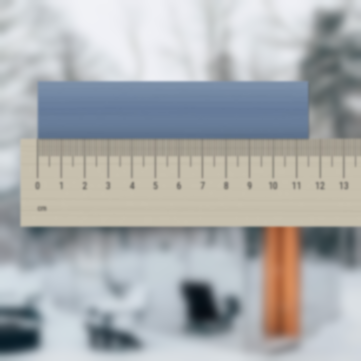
11.5 cm
